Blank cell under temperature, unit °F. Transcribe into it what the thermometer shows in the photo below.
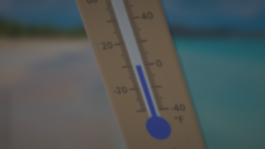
0 °F
